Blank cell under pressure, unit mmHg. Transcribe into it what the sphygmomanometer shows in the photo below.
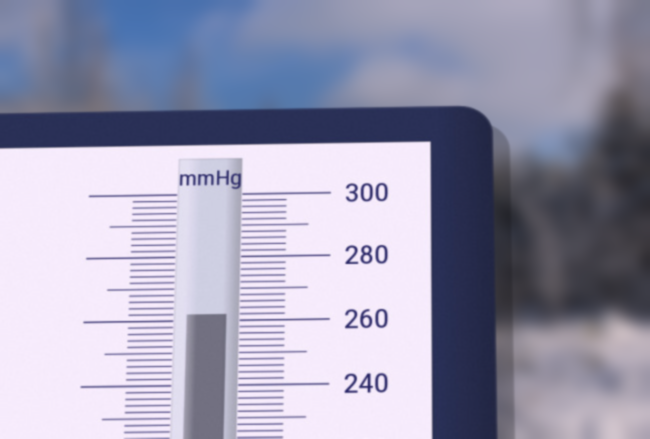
262 mmHg
